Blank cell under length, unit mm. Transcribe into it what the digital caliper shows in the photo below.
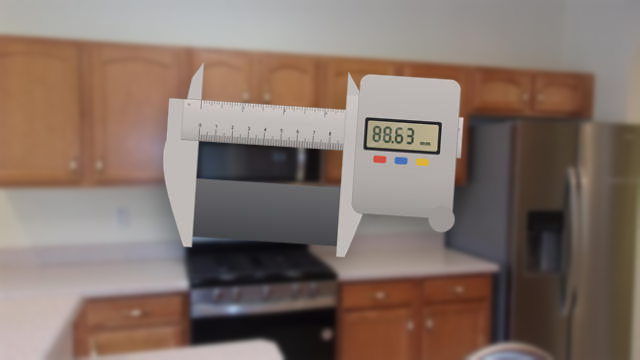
88.63 mm
